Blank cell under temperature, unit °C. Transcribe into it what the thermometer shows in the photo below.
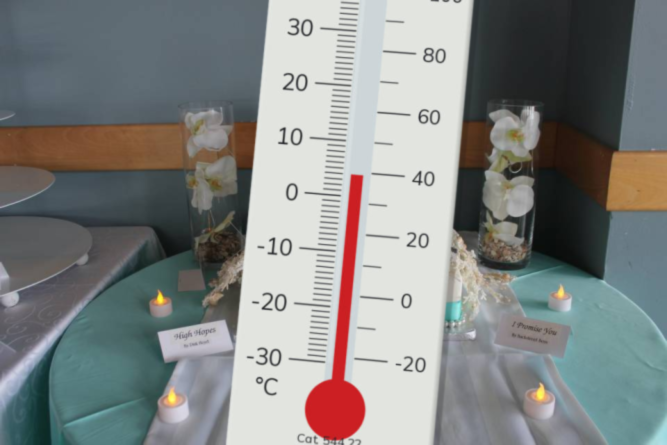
4 °C
